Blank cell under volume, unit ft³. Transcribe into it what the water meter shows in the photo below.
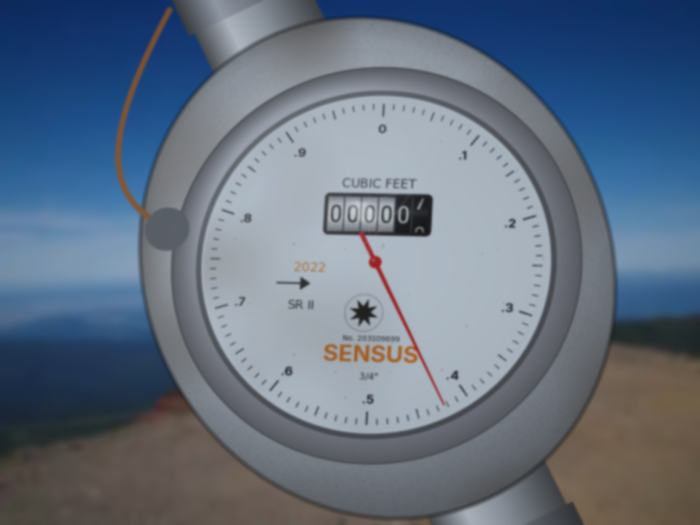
7.42 ft³
